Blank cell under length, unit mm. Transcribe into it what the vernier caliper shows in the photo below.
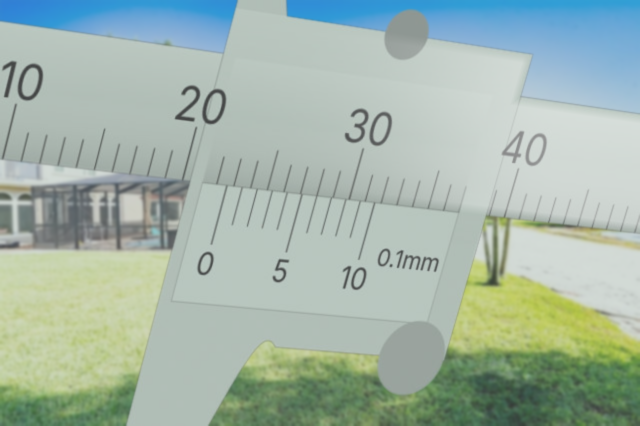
22.6 mm
